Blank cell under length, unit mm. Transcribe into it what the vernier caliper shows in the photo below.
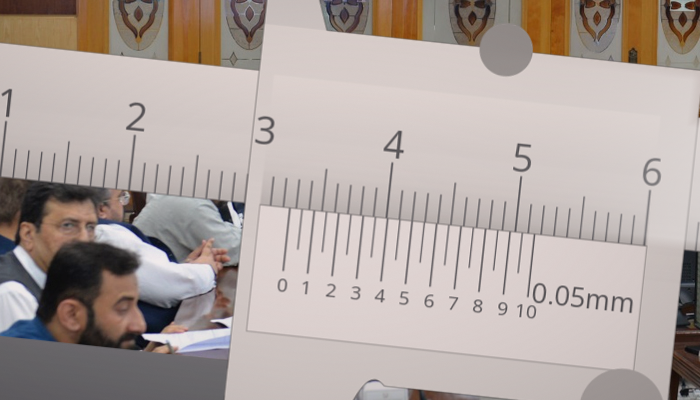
32.5 mm
